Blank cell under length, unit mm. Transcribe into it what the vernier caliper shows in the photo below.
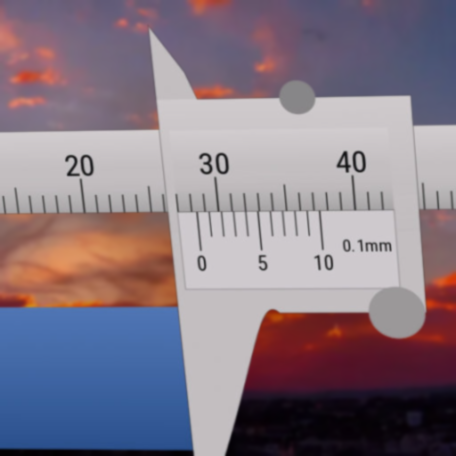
28.4 mm
